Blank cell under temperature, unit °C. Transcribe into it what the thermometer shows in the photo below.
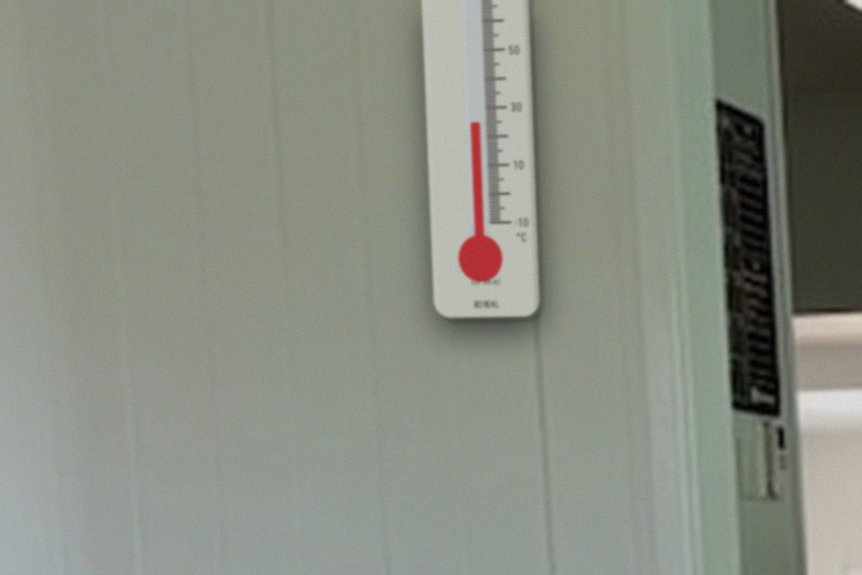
25 °C
